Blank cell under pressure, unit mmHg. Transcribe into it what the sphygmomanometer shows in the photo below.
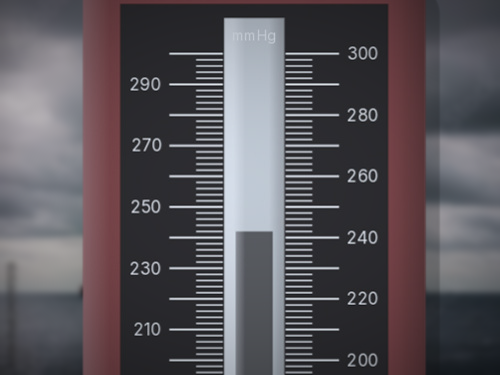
242 mmHg
